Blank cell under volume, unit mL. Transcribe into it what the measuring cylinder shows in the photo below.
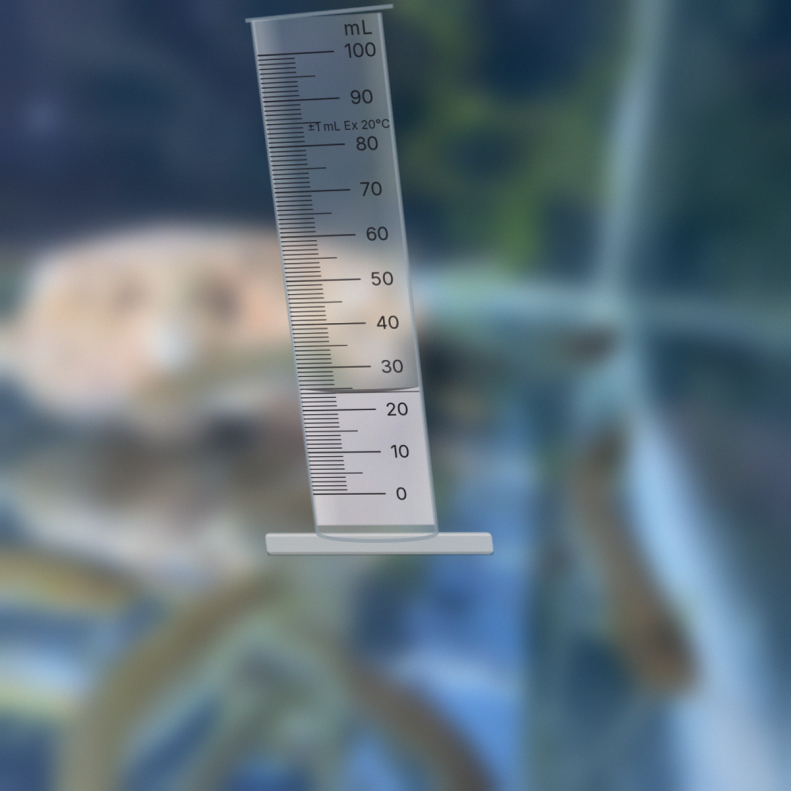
24 mL
